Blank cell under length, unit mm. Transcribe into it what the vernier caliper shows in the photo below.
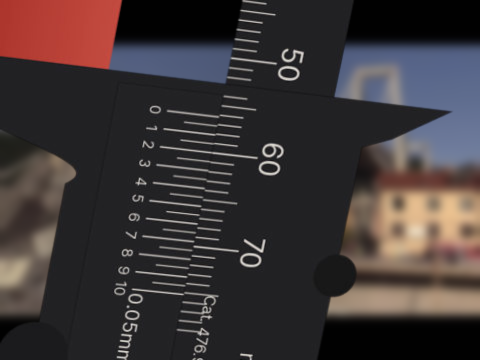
56.2 mm
